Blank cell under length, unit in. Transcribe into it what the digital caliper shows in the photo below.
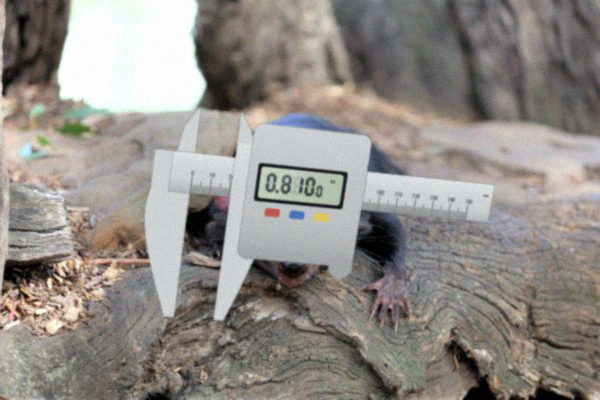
0.8100 in
